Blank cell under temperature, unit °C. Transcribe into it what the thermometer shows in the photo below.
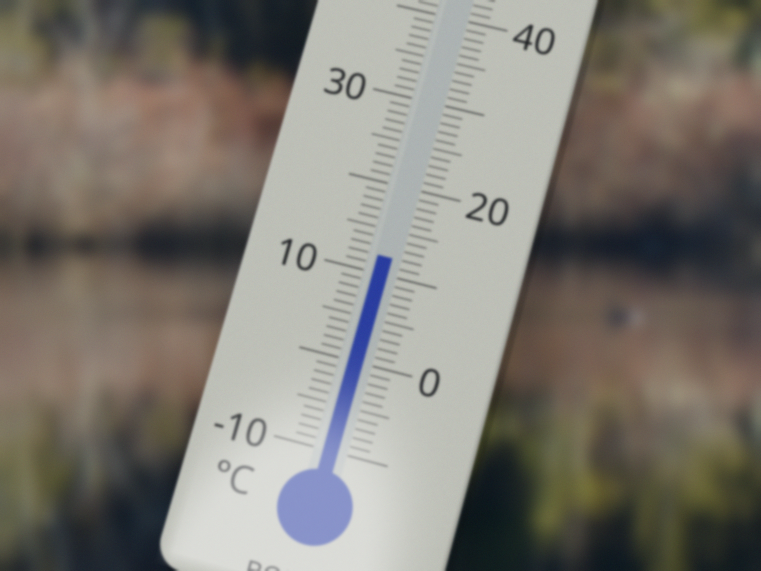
12 °C
